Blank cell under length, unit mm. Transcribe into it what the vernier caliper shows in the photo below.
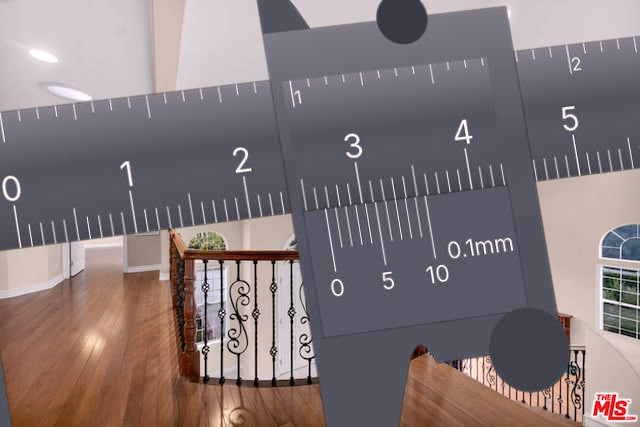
26.7 mm
